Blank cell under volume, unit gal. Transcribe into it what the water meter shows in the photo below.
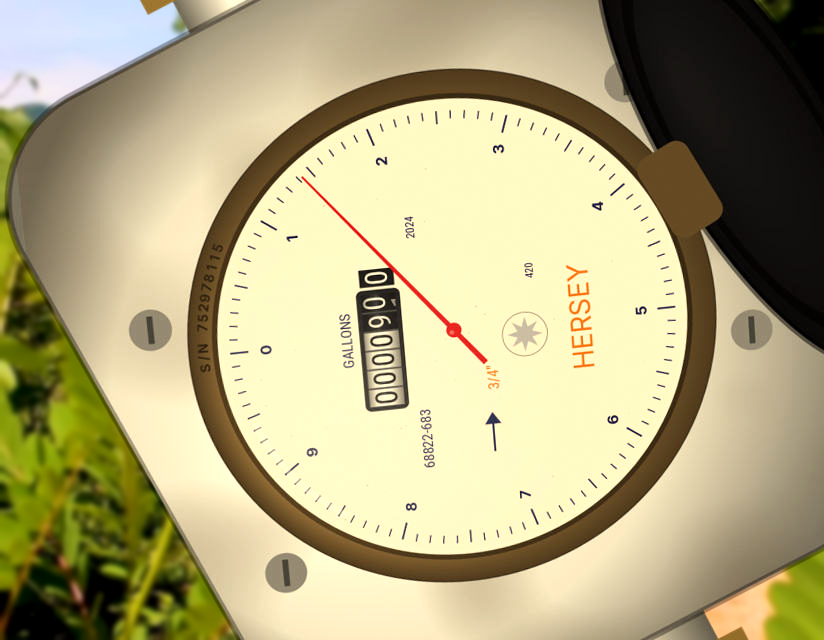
901.4 gal
